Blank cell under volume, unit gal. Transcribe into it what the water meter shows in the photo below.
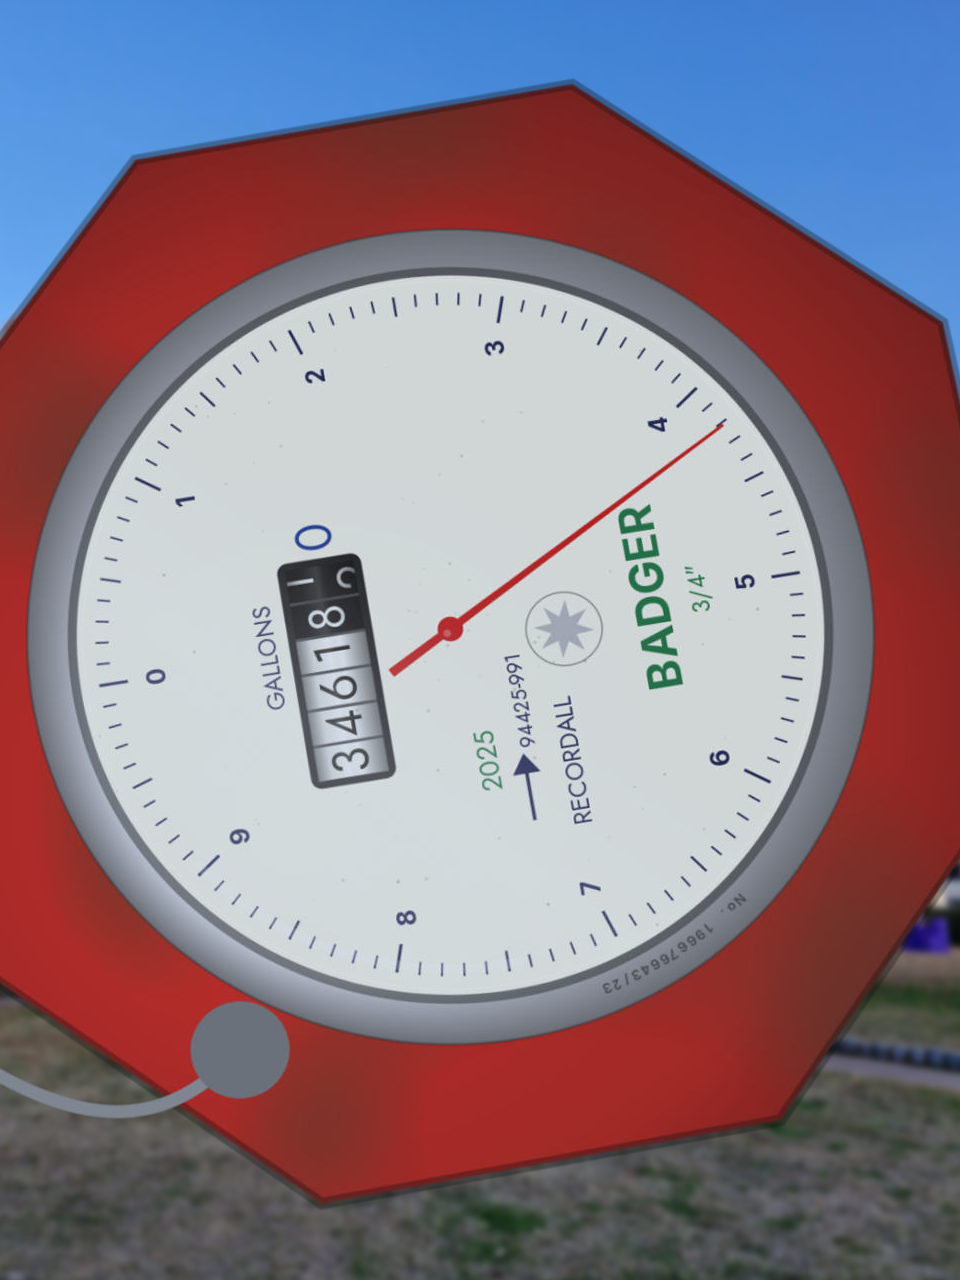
3461814.2 gal
